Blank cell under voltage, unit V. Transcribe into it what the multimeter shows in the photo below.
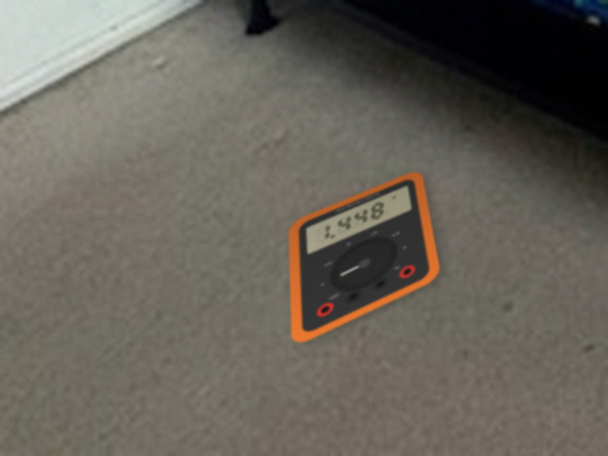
1.448 V
